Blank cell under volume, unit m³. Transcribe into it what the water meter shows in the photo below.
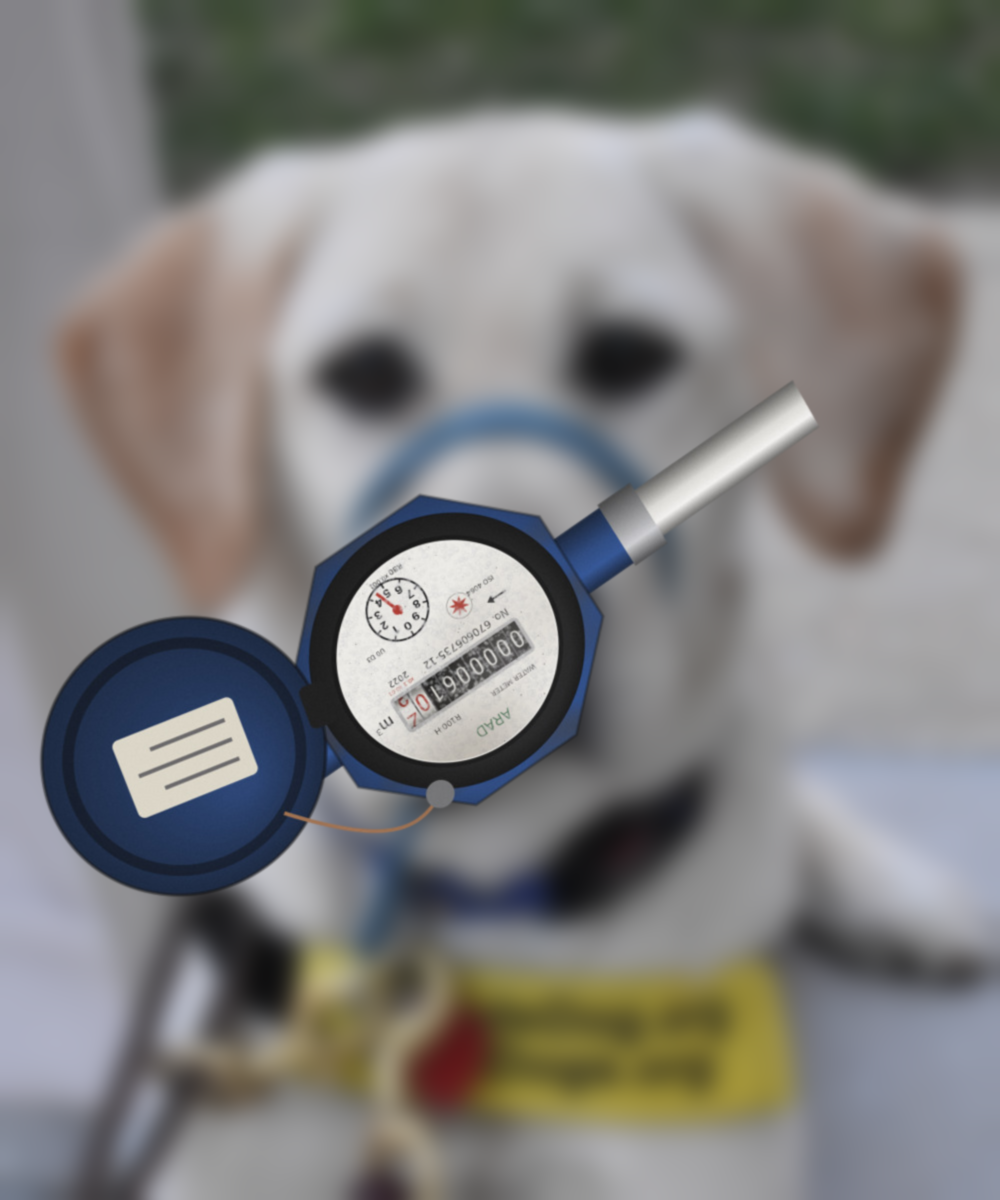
61.024 m³
